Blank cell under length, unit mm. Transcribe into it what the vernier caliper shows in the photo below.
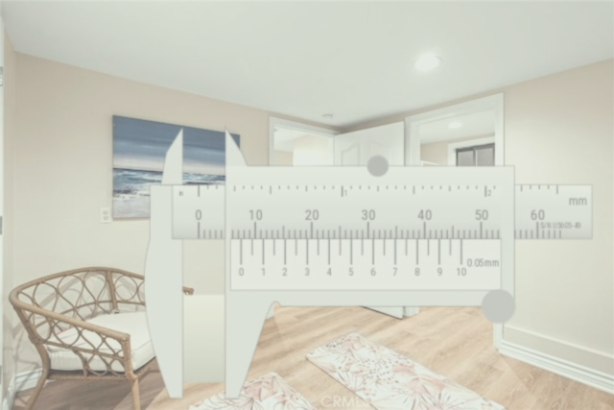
7.5 mm
